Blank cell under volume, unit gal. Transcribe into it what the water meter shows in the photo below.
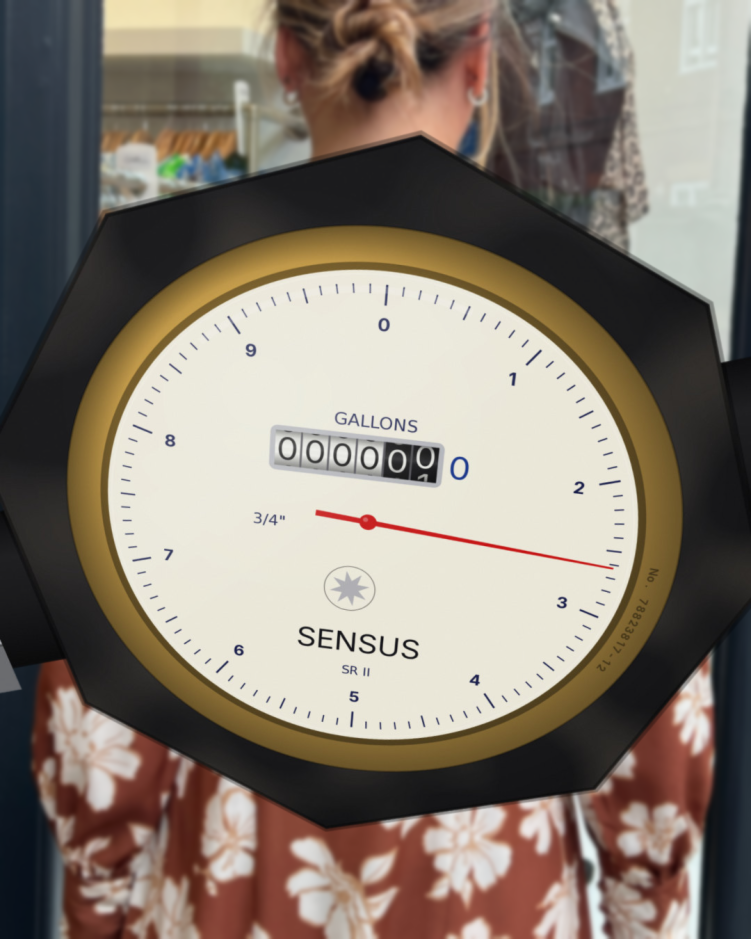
2.6 gal
